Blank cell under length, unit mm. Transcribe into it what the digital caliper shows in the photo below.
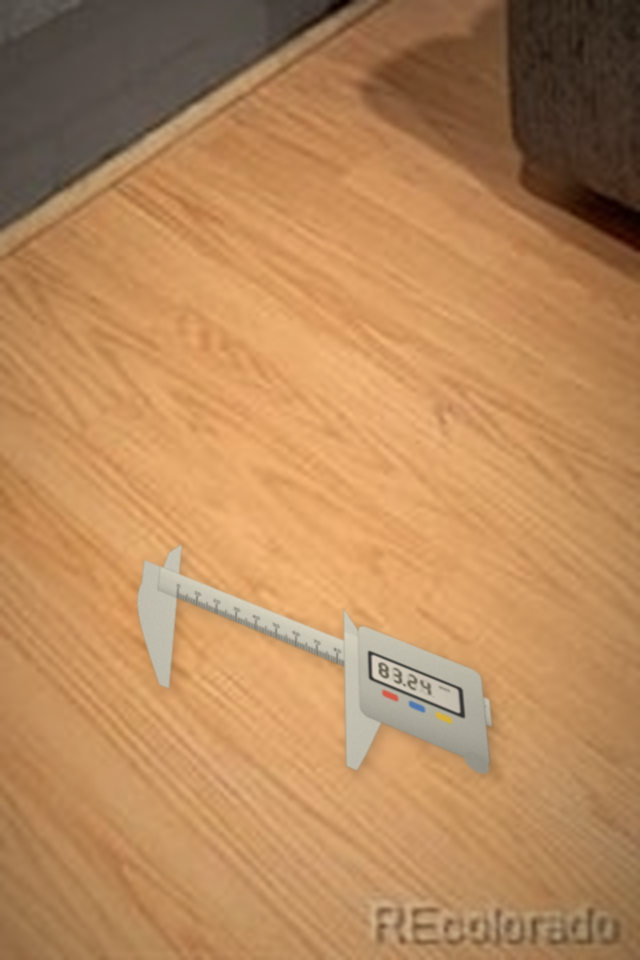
83.24 mm
